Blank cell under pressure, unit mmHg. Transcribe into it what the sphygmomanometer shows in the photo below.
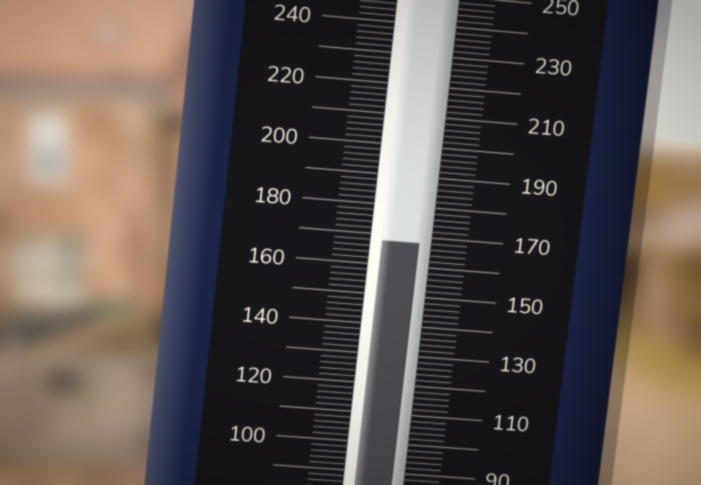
168 mmHg
